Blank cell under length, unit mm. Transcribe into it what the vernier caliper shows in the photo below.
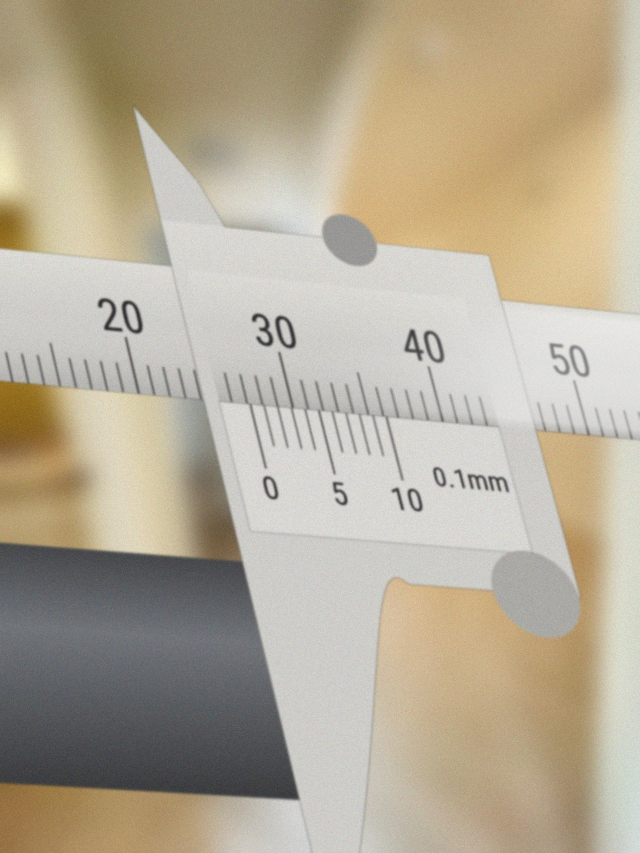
27.2 mm
